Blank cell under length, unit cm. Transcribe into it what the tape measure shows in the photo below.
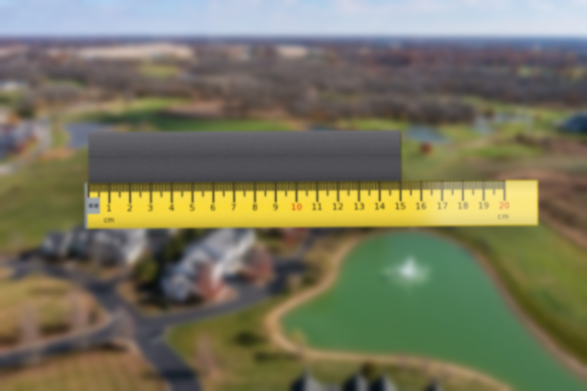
15 cm
